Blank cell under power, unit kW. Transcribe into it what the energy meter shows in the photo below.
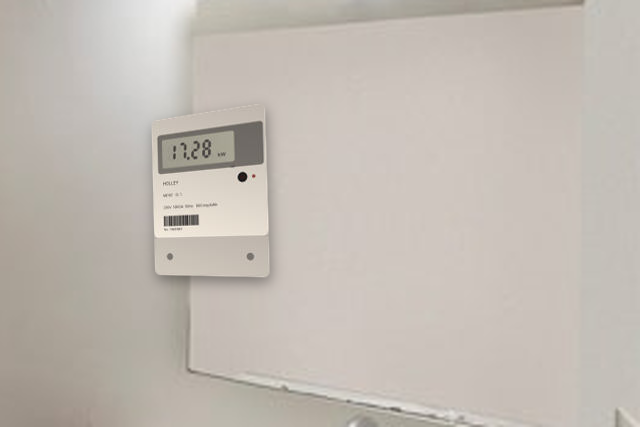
17.28 kW
